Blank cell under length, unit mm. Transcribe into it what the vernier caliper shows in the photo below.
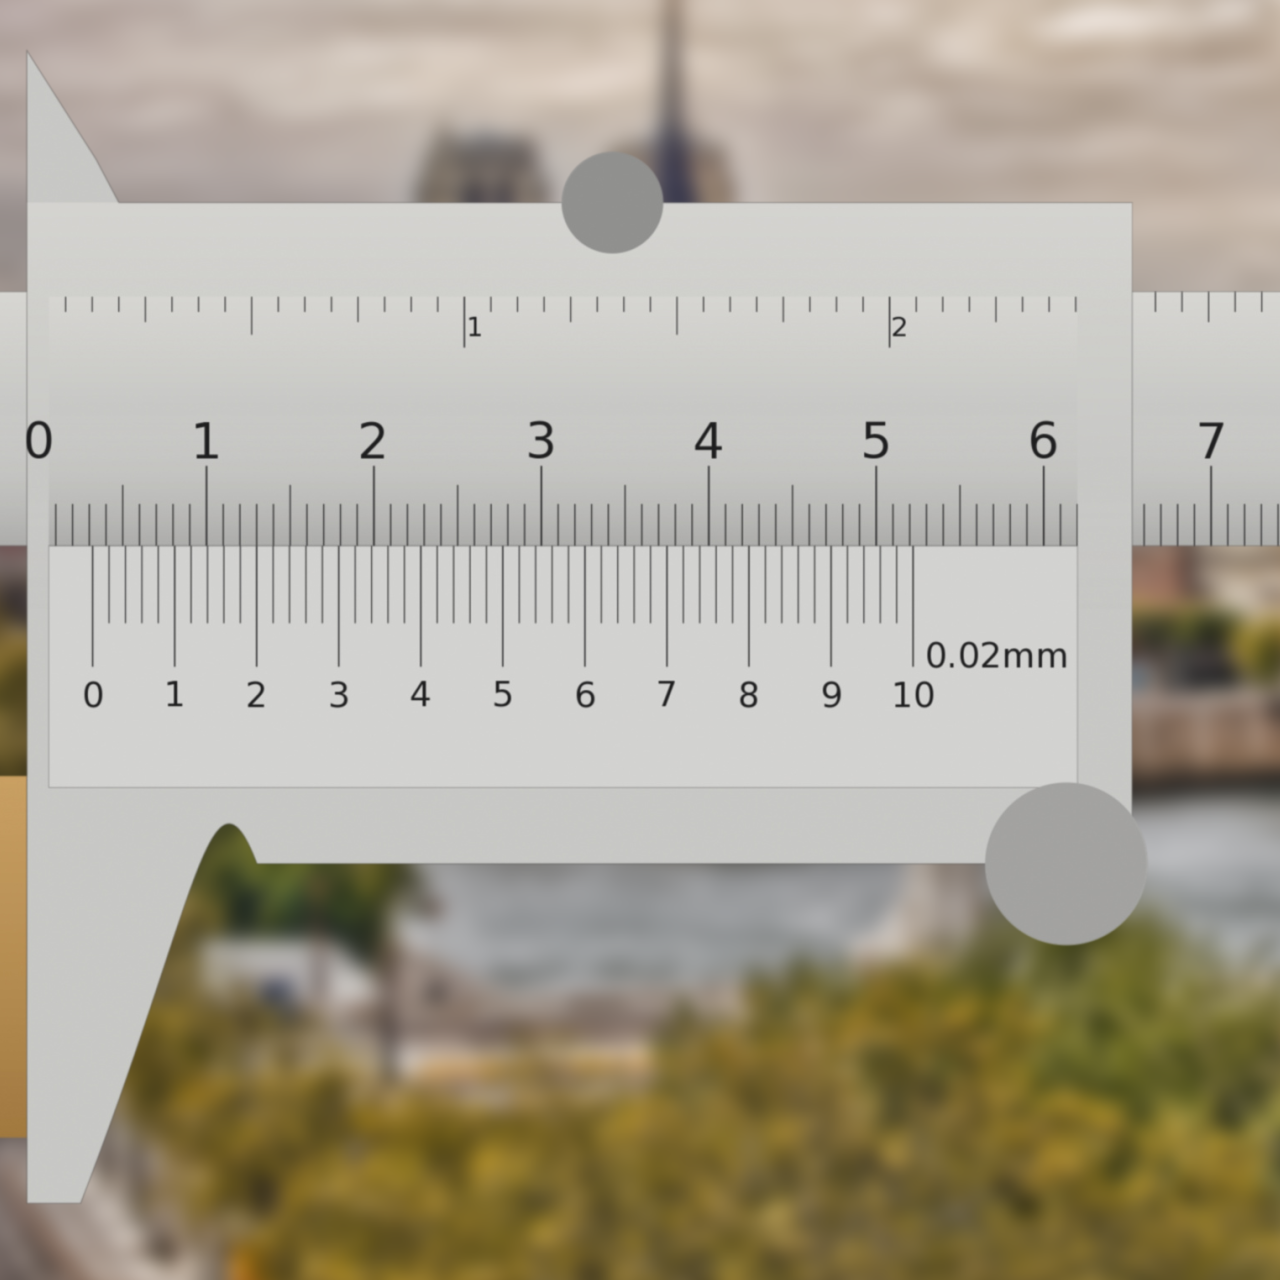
3.2 mm
